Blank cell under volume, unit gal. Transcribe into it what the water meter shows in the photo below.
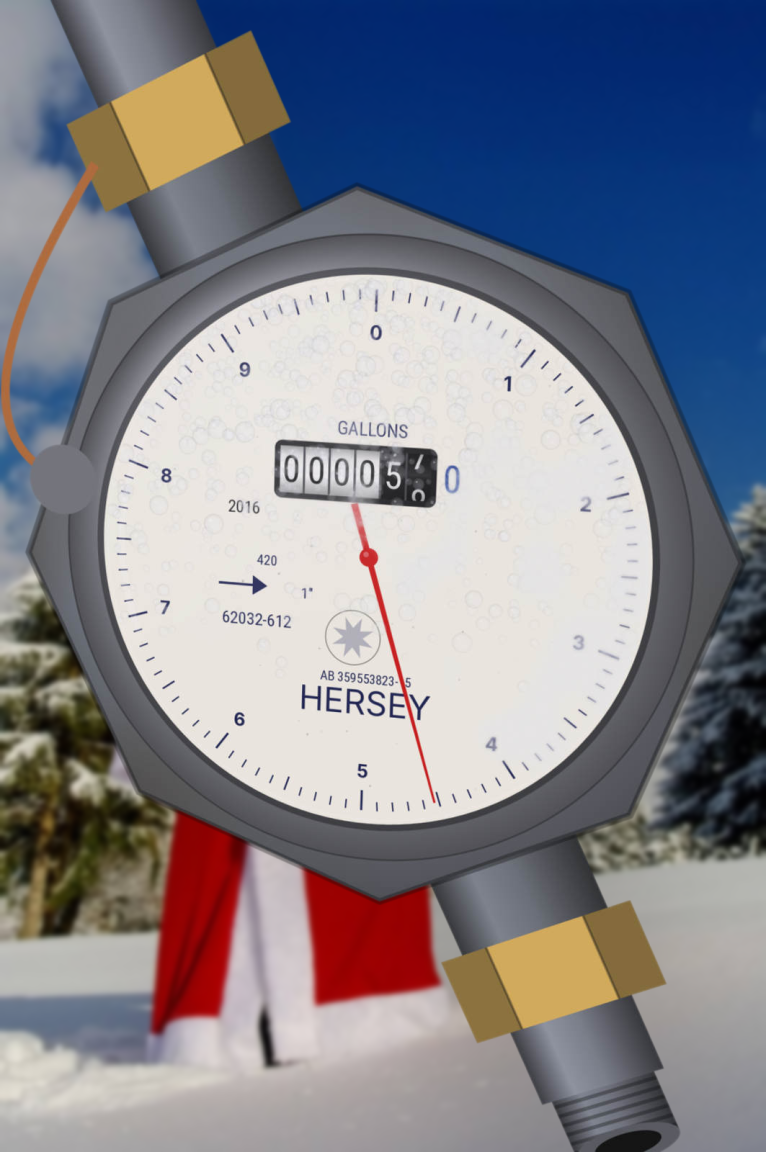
574.5 gal
